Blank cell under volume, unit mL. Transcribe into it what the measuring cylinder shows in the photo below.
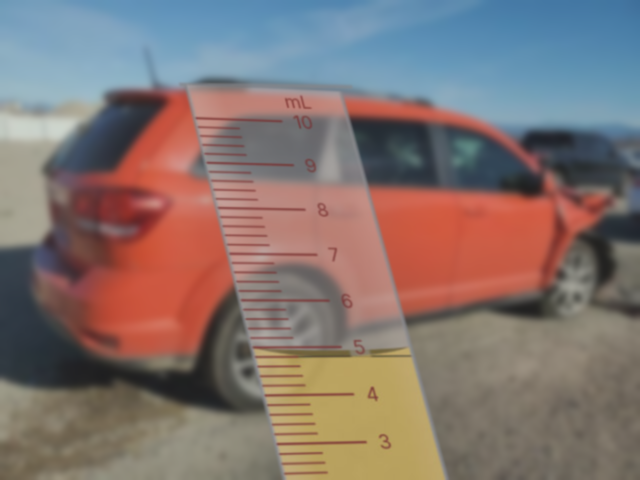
4.8 mL
